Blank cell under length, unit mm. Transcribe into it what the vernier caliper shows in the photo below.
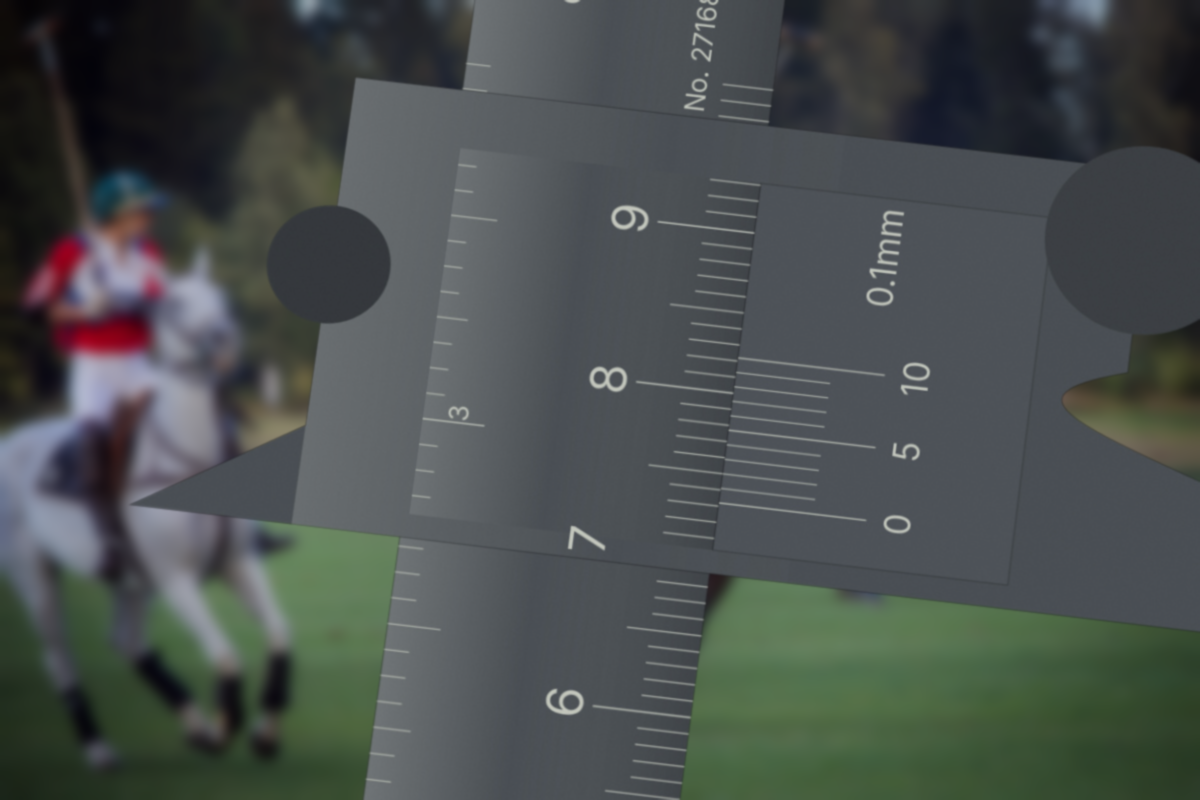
73.2 mm
